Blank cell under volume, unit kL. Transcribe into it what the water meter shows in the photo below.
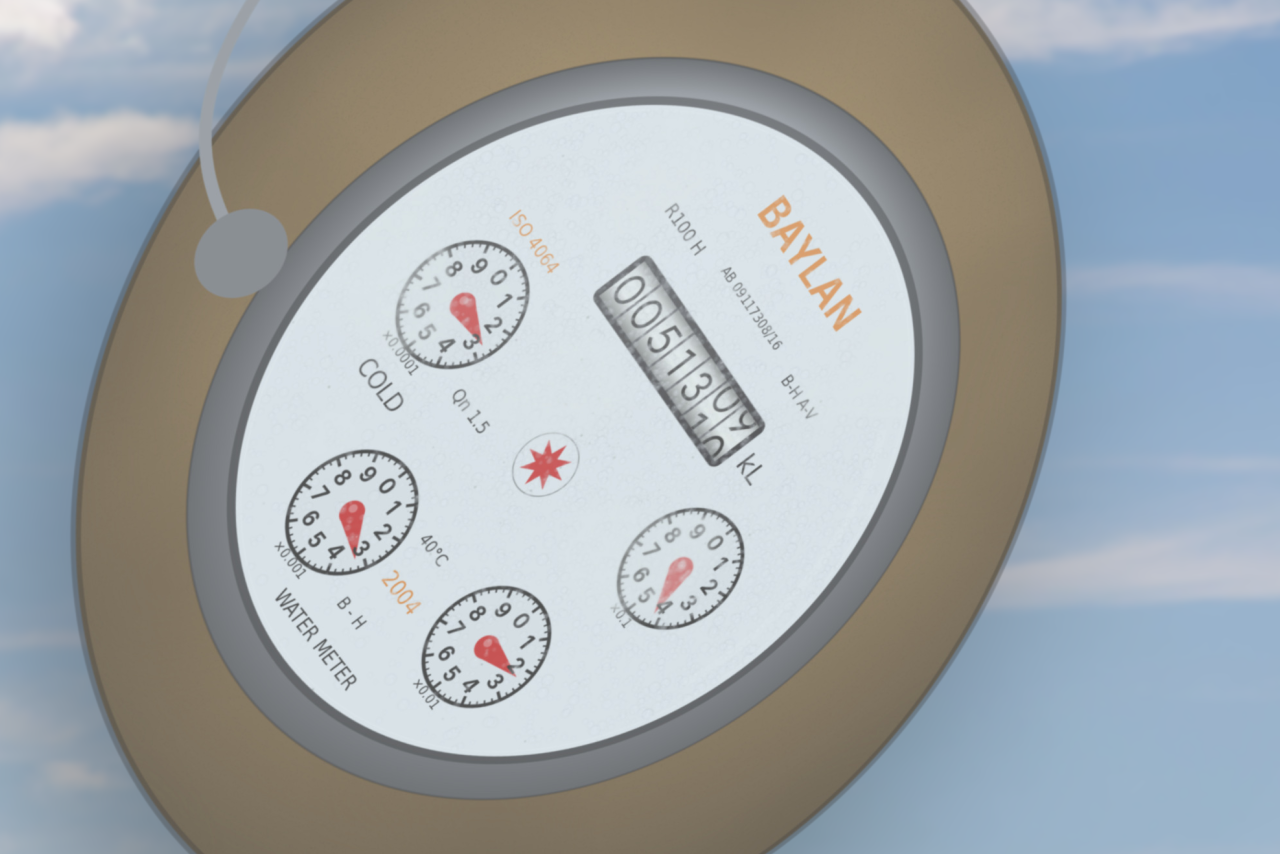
51309.4232 kL
